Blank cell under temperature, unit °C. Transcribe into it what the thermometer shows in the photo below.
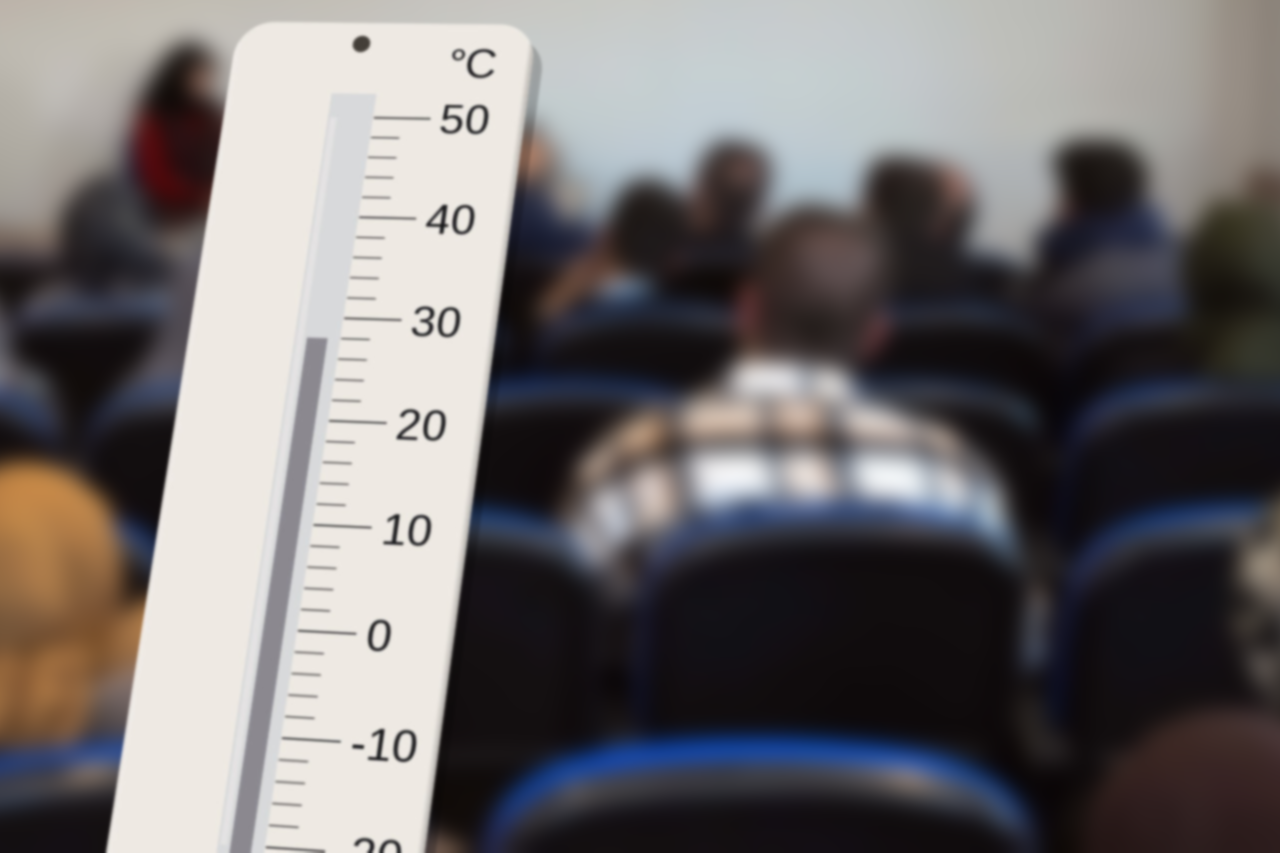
28 °C
